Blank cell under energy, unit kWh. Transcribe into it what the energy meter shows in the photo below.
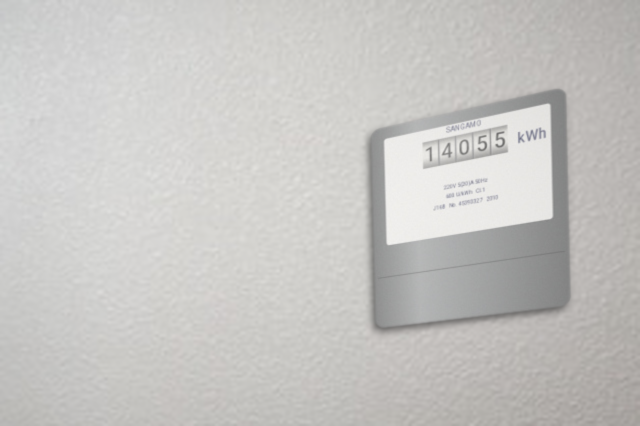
14055 kWh
